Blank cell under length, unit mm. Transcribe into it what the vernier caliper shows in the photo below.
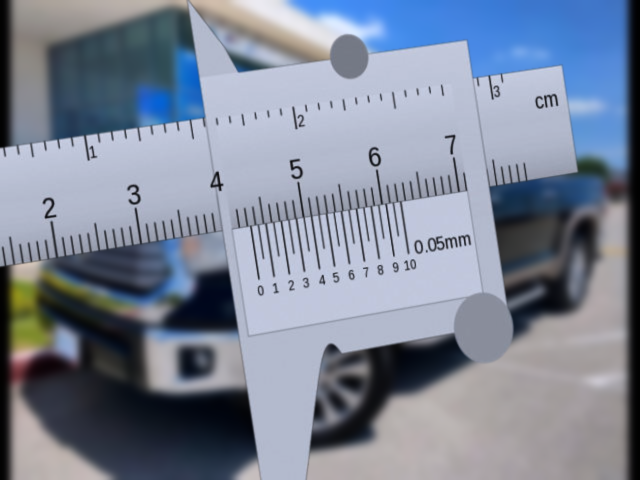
43.4 mm
